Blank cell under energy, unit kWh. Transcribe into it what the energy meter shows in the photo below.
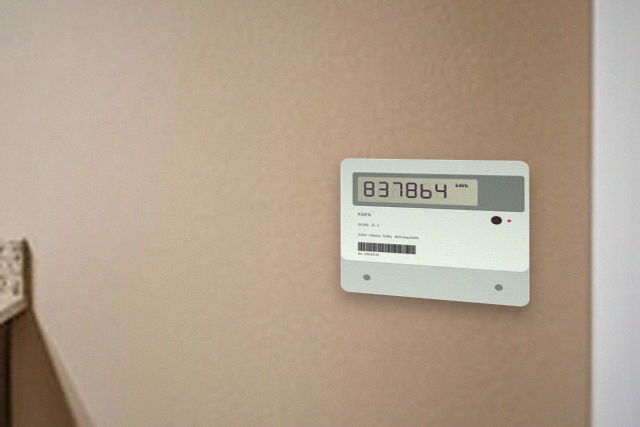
837864 kWh
